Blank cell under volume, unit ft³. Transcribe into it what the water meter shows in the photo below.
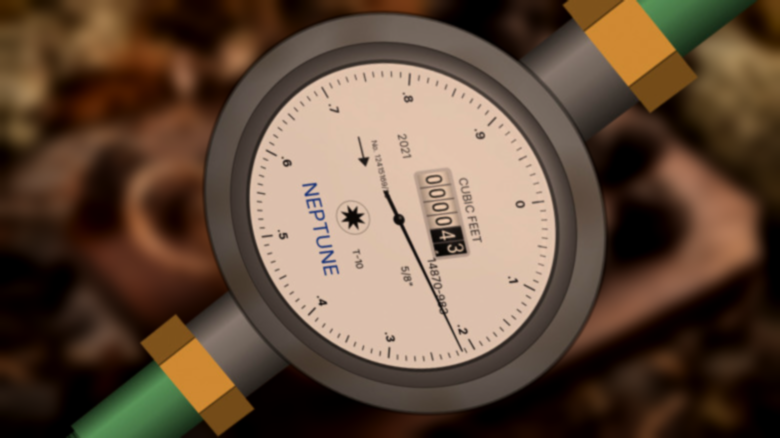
43.21 ft³
